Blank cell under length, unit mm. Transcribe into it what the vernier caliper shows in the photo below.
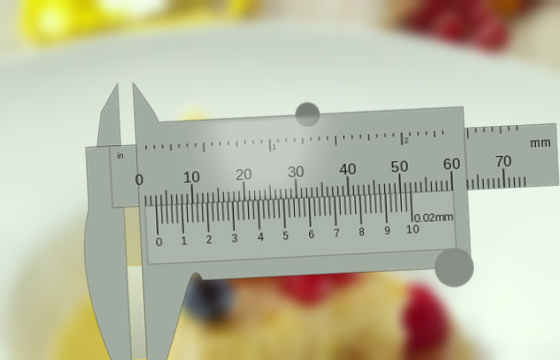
3.0 mm
